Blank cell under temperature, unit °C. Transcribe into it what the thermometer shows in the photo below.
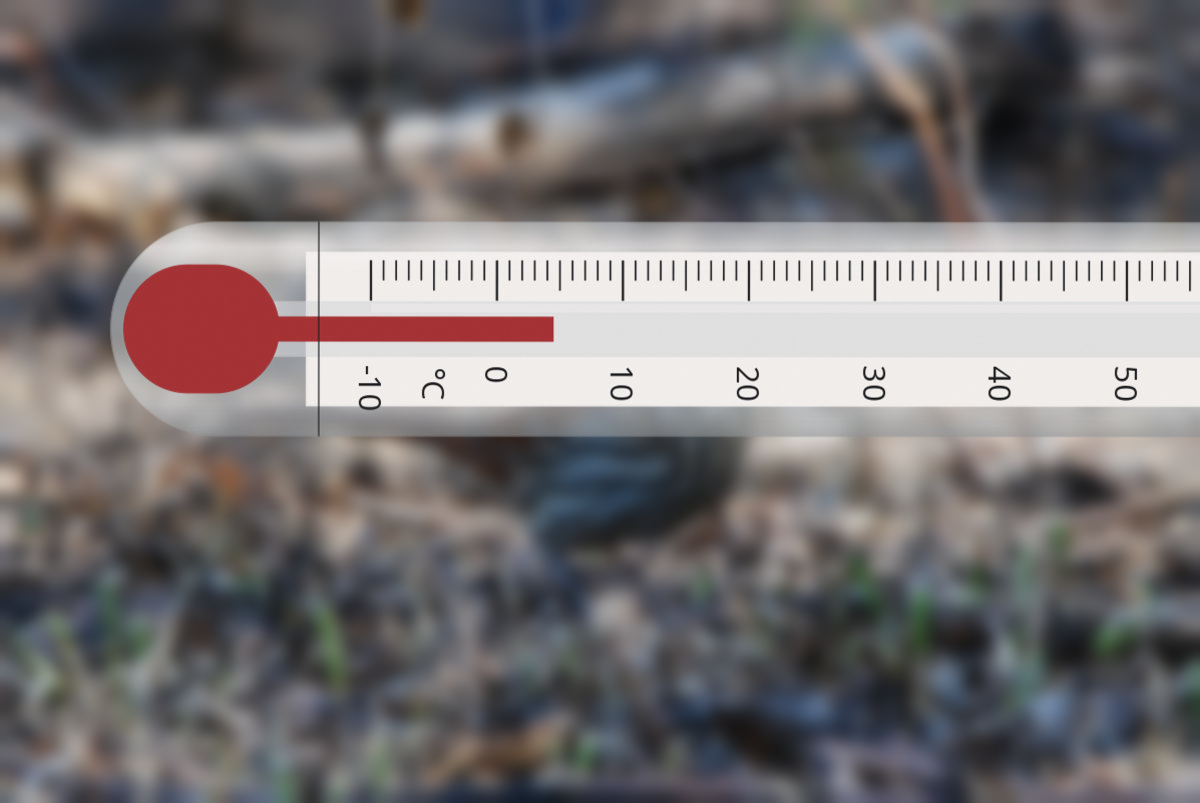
4.5 °C
